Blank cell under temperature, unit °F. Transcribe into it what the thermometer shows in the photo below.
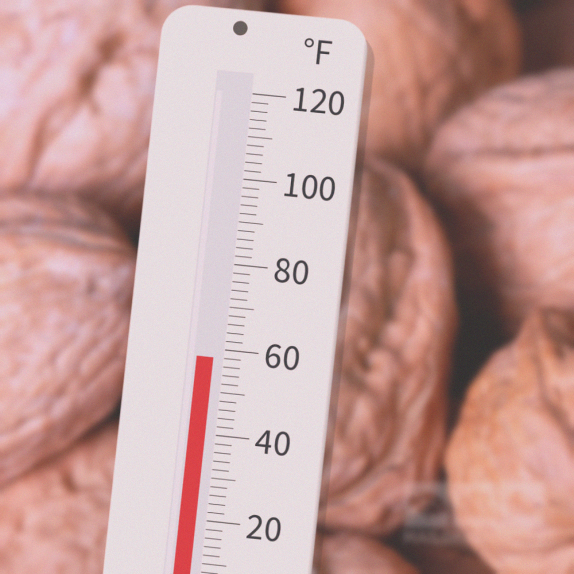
58 °F
